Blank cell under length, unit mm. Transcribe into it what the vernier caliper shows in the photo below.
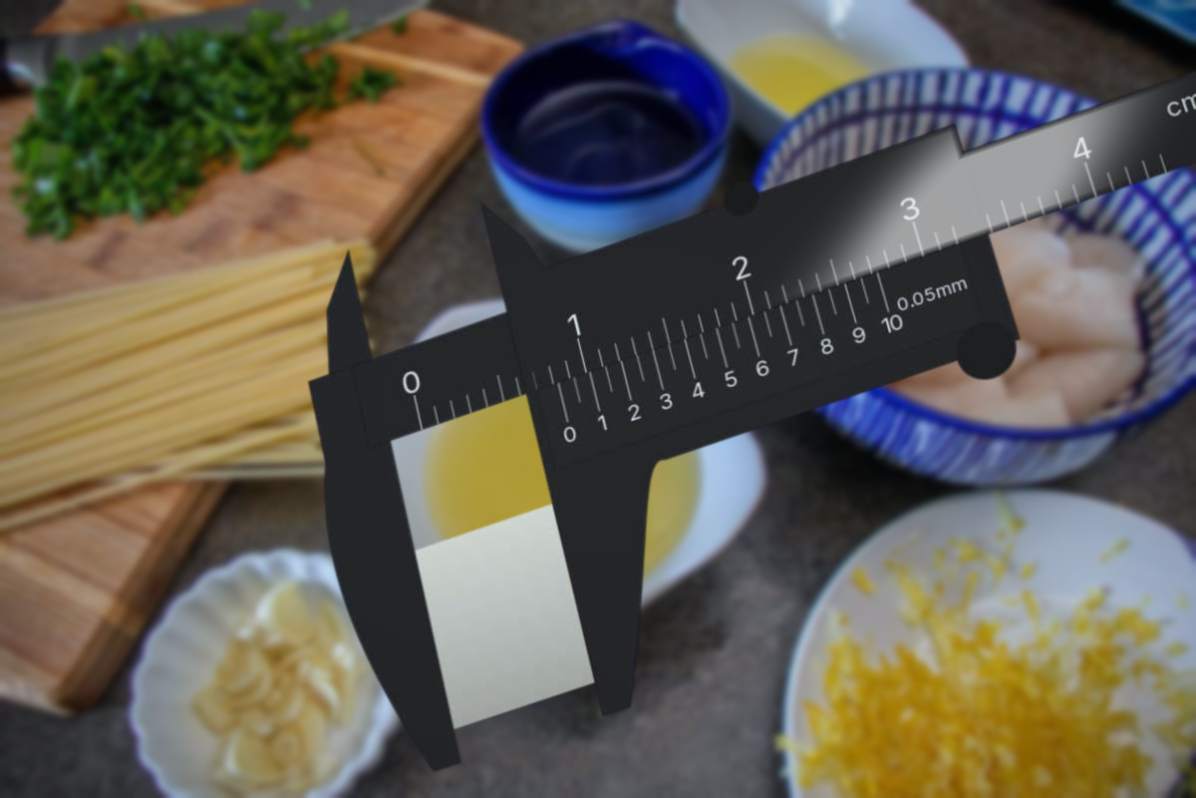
8.3 mm
